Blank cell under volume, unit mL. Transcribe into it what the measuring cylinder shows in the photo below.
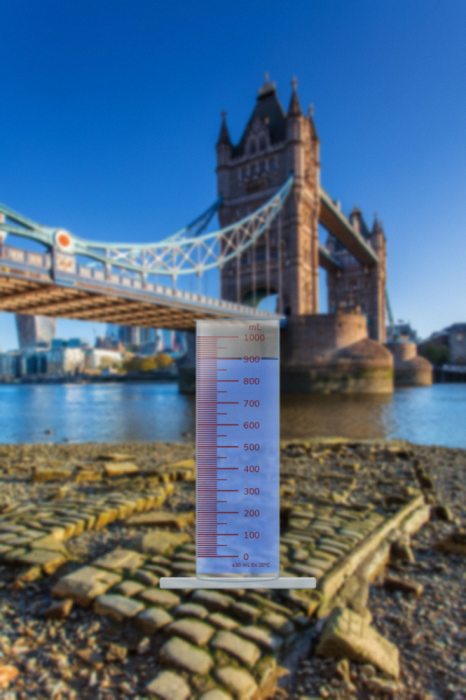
900 mL
